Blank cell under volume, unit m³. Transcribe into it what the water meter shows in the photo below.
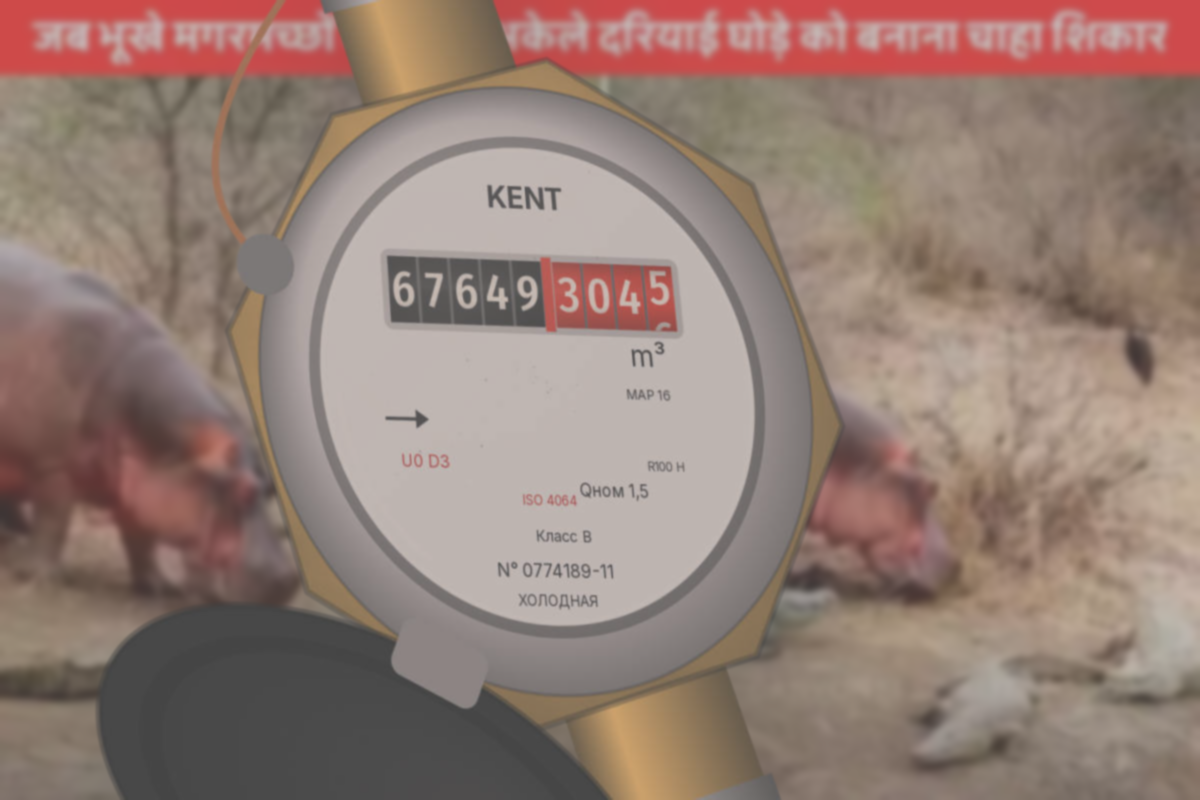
67649.3045 m³
